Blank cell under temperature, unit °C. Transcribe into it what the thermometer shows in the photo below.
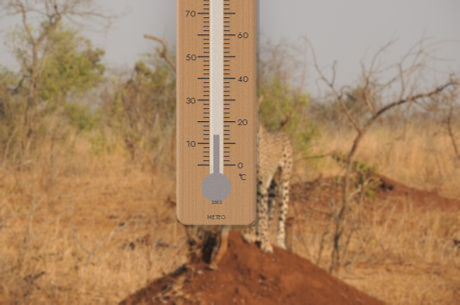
14 °C
